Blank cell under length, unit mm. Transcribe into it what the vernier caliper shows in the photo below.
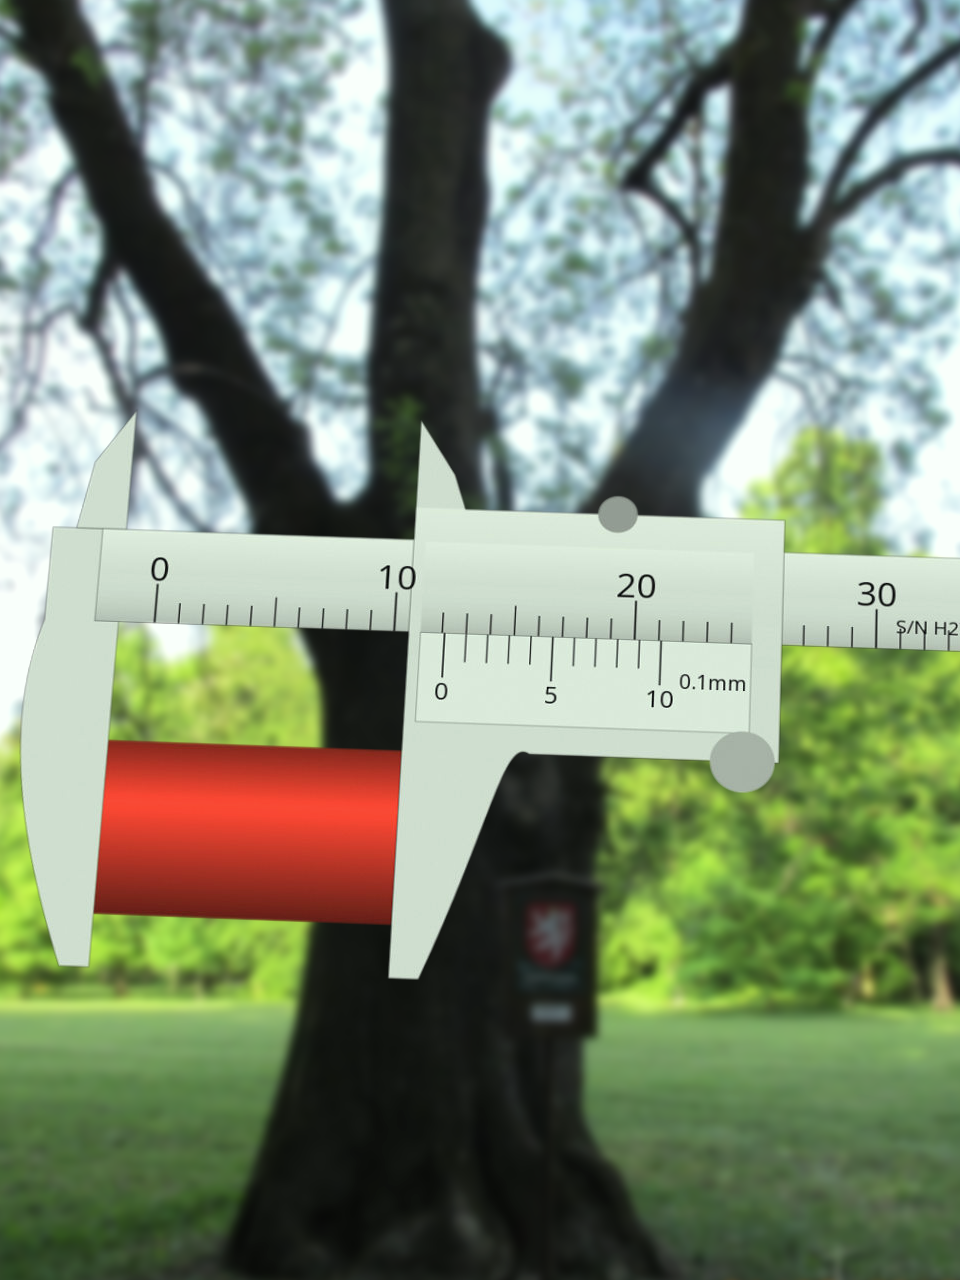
12.1 mm
